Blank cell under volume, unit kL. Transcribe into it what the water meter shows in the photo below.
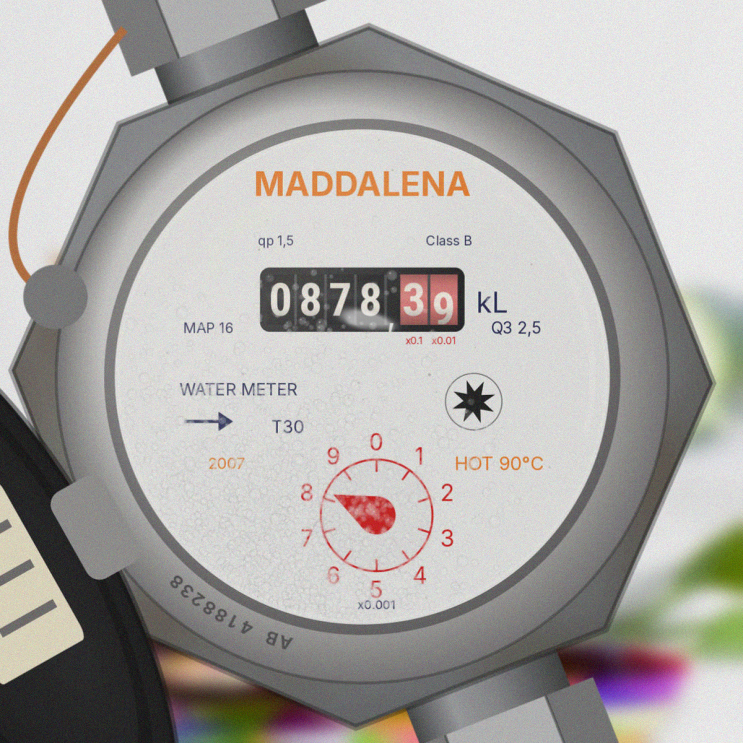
878.388 kL
